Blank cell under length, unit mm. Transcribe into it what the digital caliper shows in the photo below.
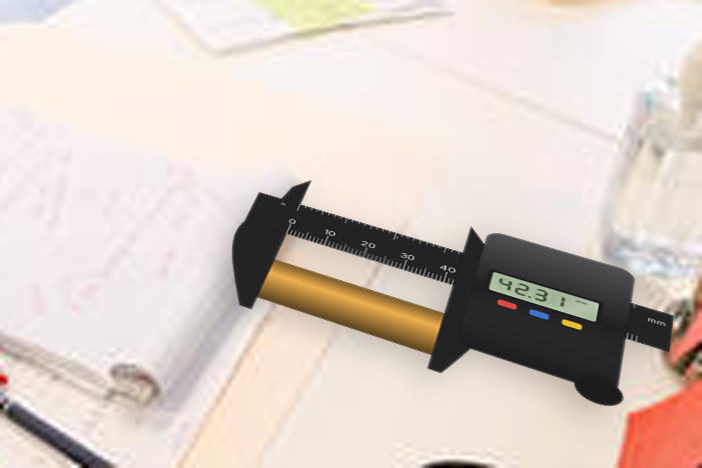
42.31 mm
